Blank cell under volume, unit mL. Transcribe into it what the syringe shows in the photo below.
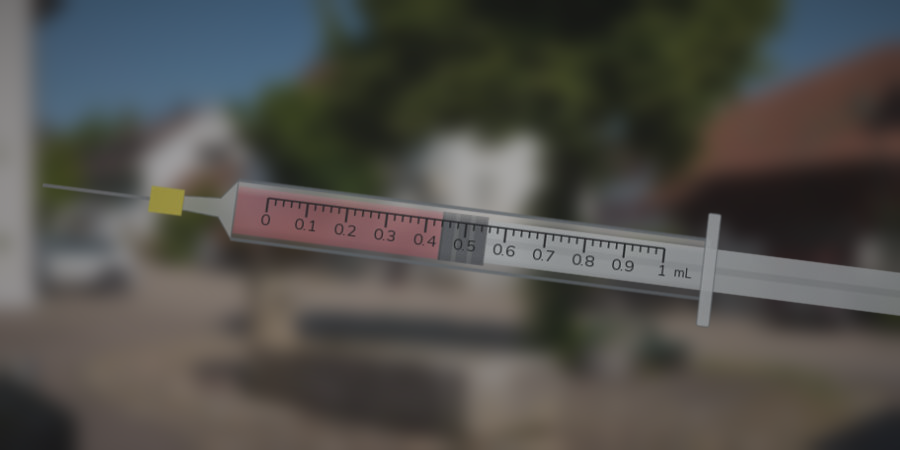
0.44 mL
